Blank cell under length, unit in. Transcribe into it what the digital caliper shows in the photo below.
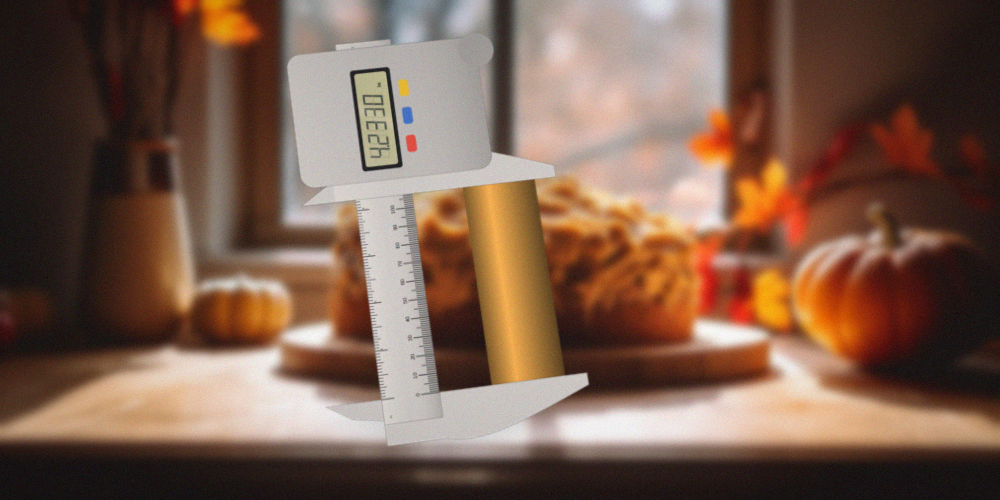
4.2330 in
